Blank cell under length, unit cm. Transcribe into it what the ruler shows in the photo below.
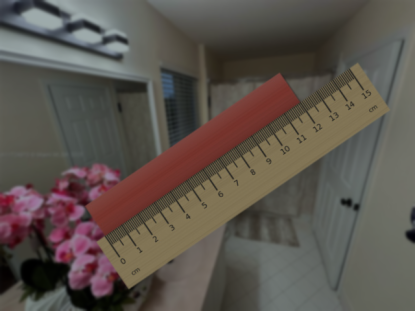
12 cm
